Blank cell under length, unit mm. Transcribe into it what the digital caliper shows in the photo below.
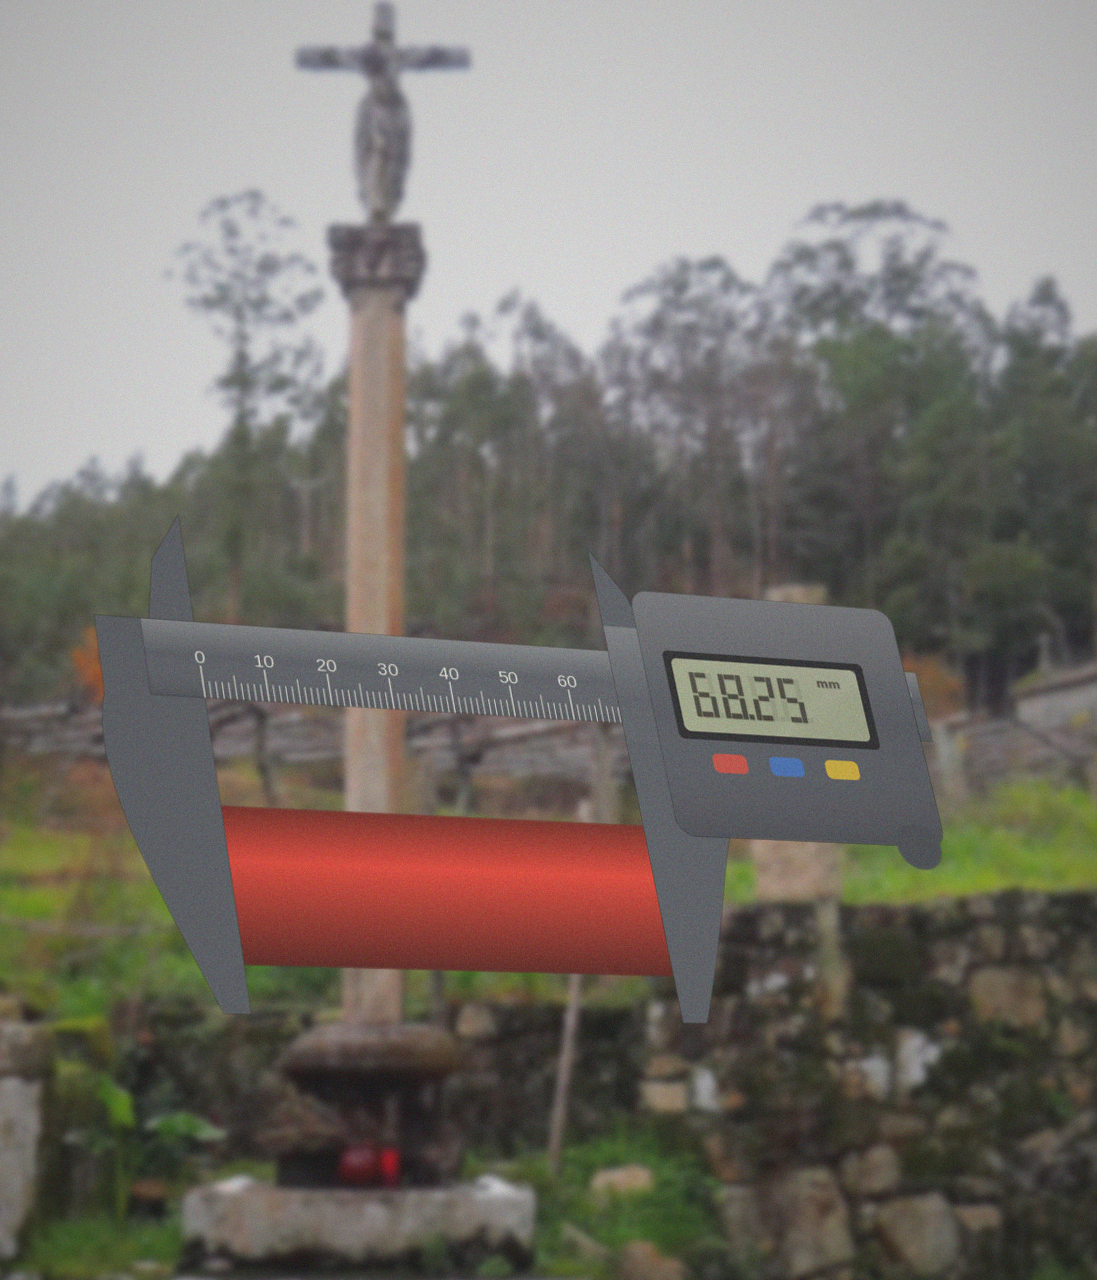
68.25 mm
